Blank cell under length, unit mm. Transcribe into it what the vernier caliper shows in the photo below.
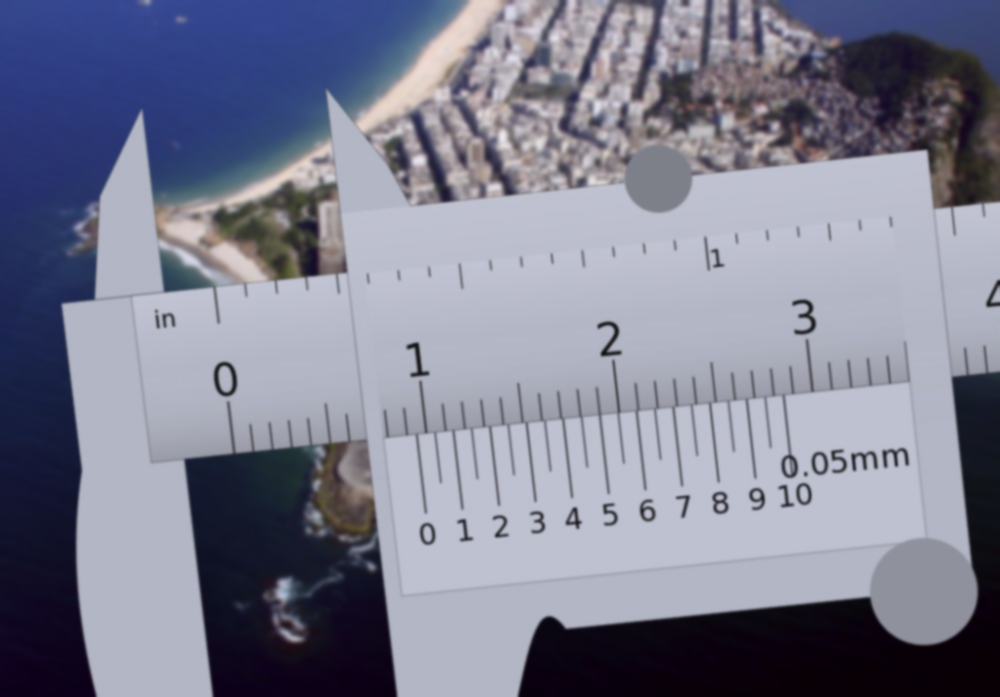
9.5 mm
